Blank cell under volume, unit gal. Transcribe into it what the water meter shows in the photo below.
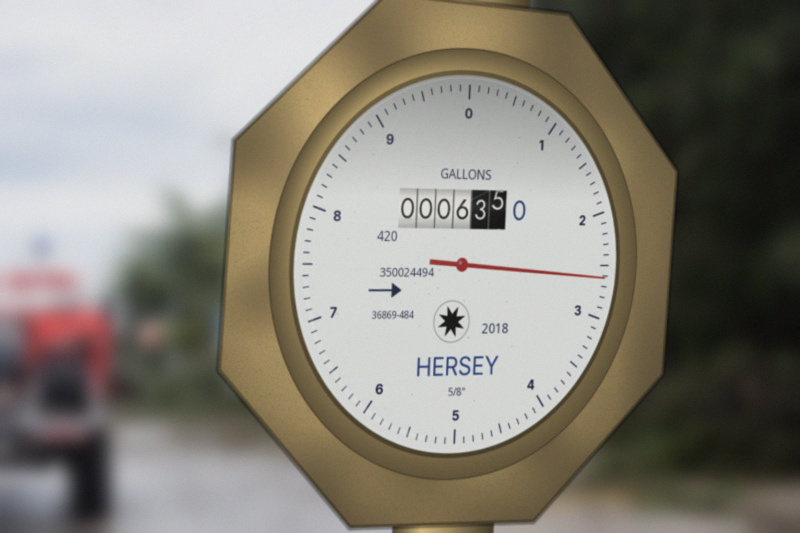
6352.6 gal
